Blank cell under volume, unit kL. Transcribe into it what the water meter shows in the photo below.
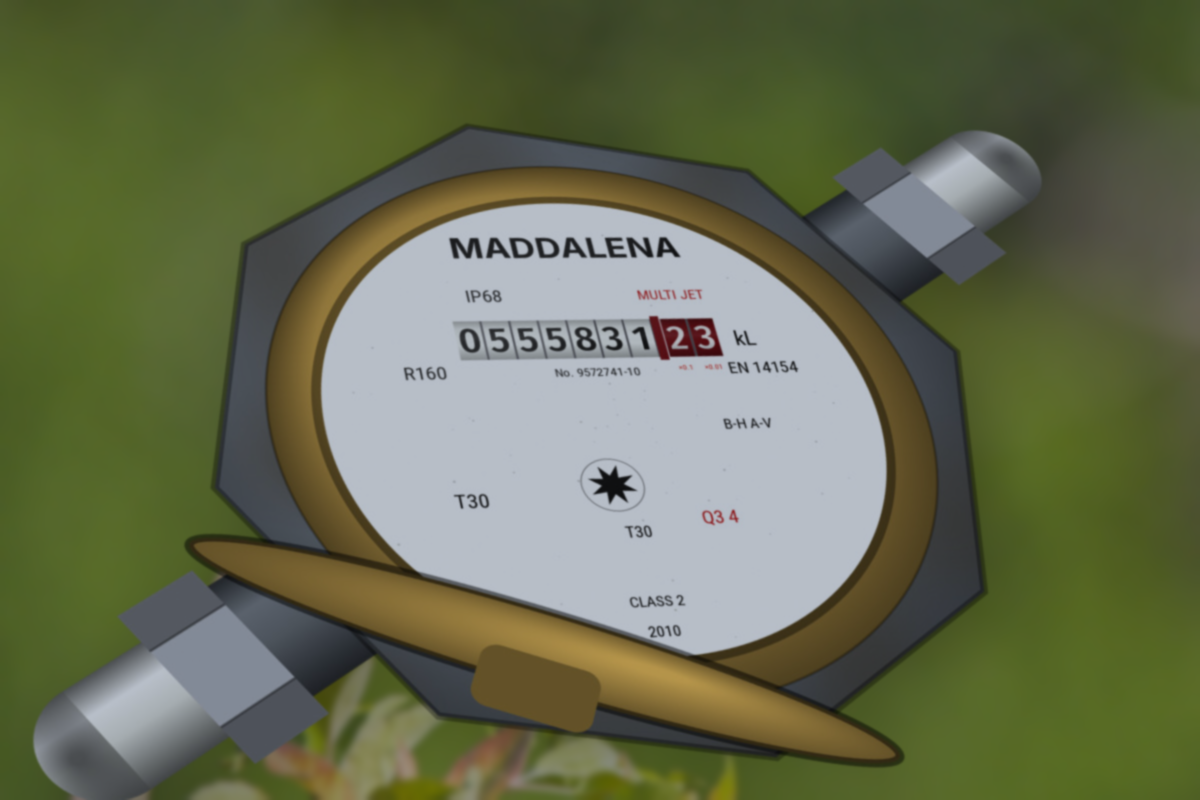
555831.23 kL
